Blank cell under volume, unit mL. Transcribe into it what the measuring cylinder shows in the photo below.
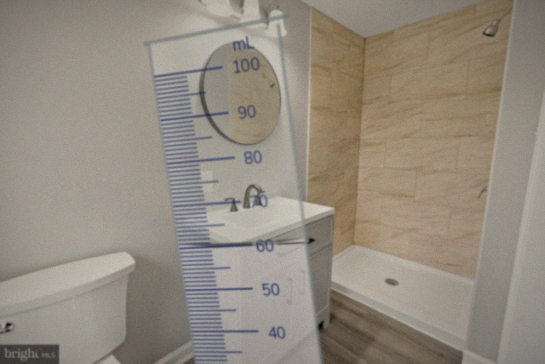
60 mL
